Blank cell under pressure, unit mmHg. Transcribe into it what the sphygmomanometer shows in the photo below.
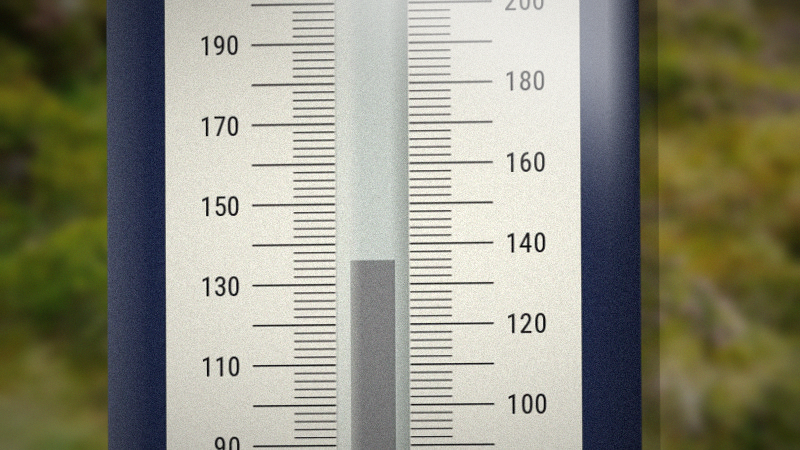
136 mmHg
